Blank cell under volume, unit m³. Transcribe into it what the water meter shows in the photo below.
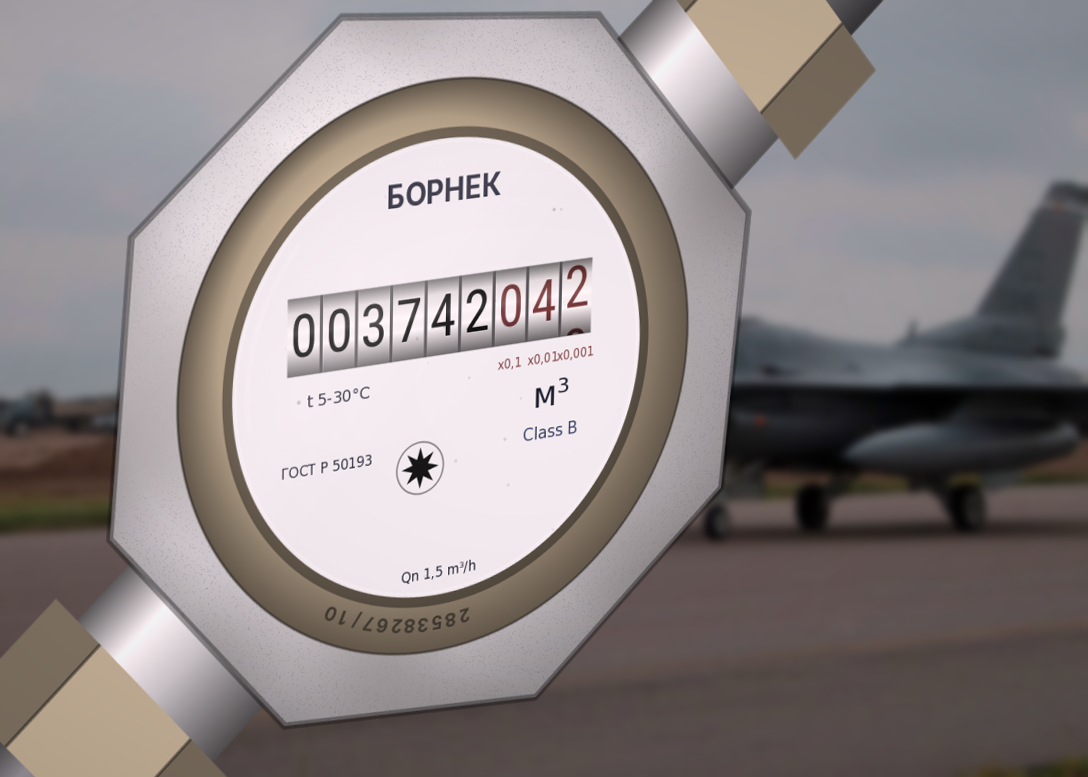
3742.042 m³
